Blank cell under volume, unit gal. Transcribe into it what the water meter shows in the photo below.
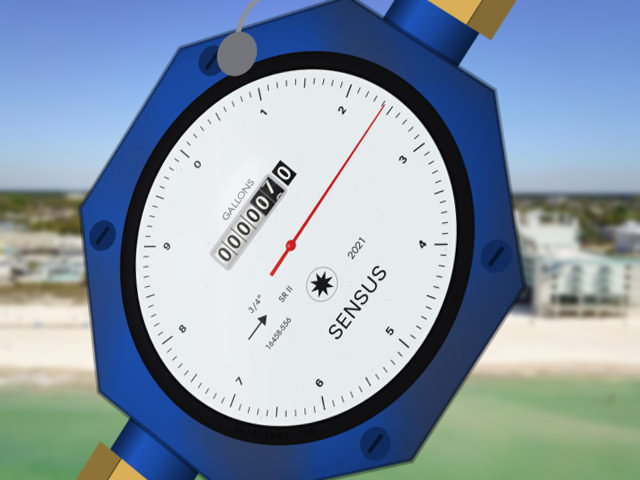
72.4 gal
